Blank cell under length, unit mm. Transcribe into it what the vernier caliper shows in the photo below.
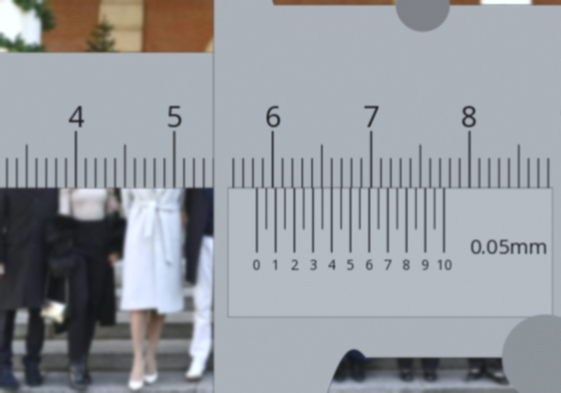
58.4 mm
